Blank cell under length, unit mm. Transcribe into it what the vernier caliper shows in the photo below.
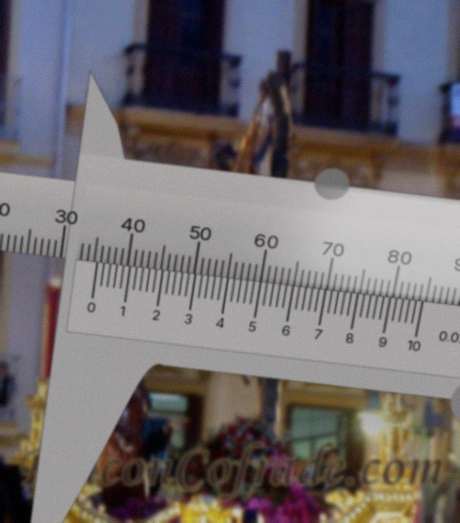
35.5 mm
